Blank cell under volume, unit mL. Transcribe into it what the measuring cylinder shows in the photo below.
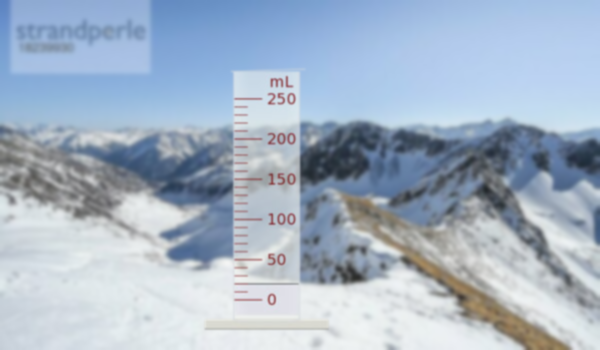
20 mL
